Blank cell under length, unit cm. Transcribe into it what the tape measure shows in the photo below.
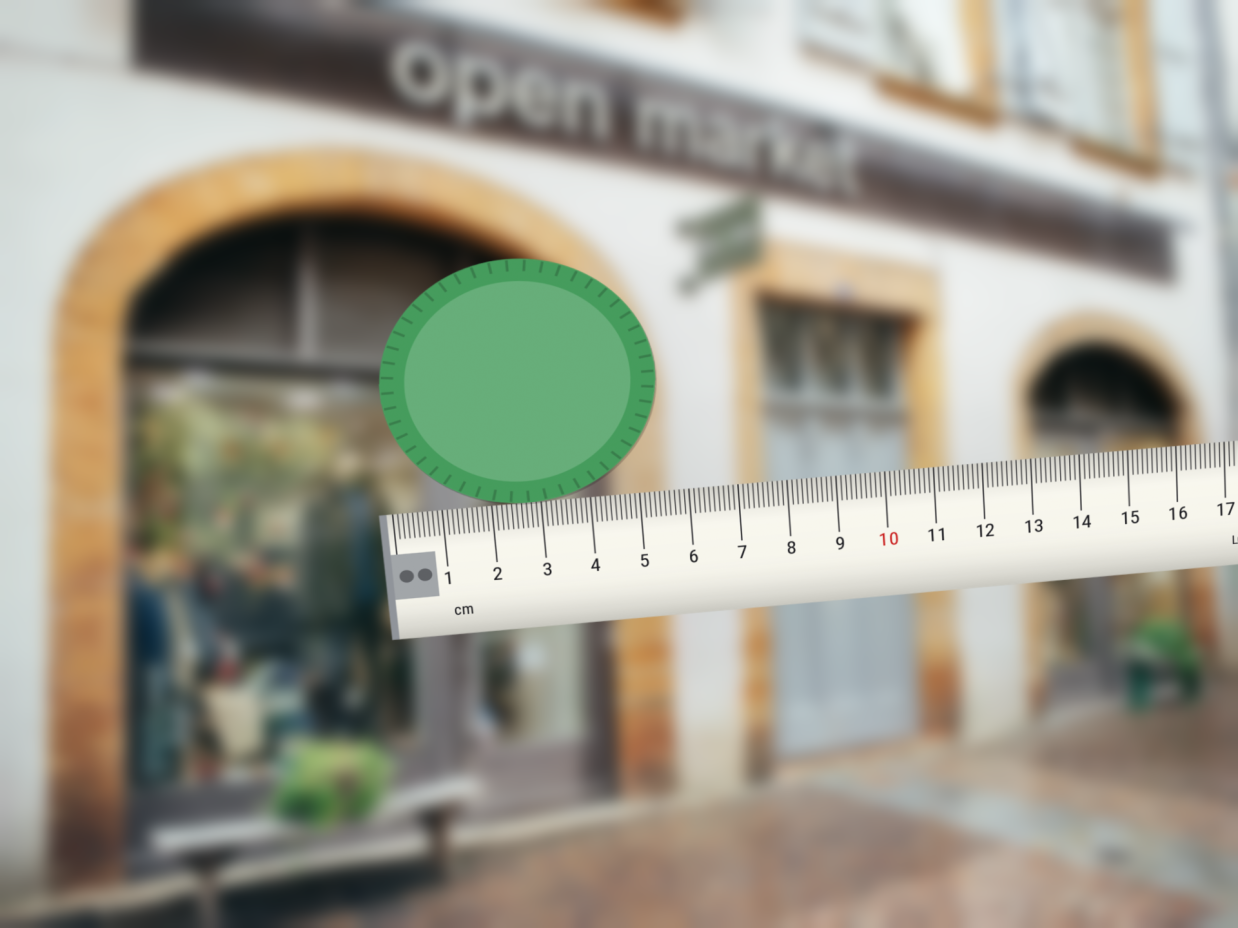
5.5 cm
